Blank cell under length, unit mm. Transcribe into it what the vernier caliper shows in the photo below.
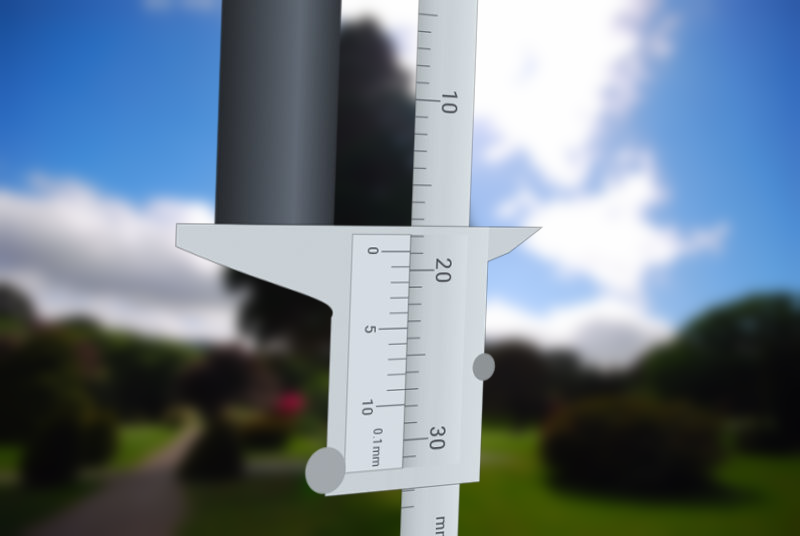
18.9 mm
